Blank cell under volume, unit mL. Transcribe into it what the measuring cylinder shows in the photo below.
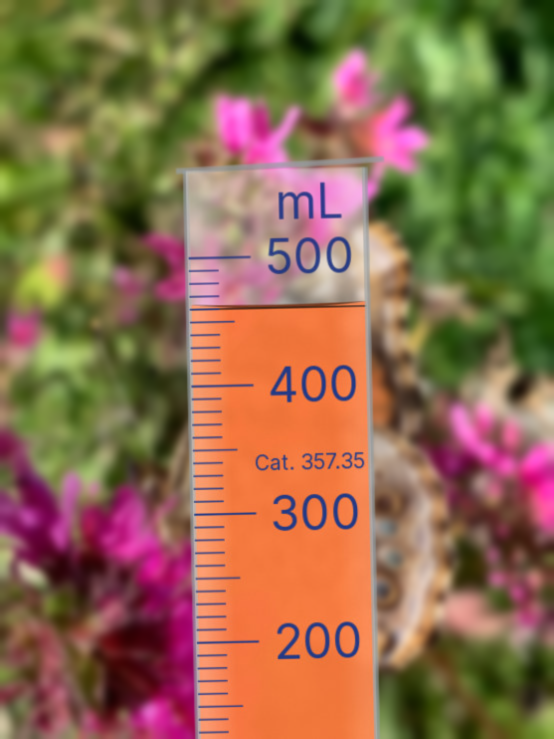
460 mL
